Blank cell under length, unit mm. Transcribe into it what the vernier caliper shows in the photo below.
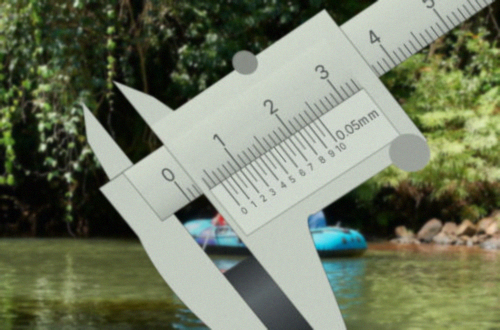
6.0 mm
